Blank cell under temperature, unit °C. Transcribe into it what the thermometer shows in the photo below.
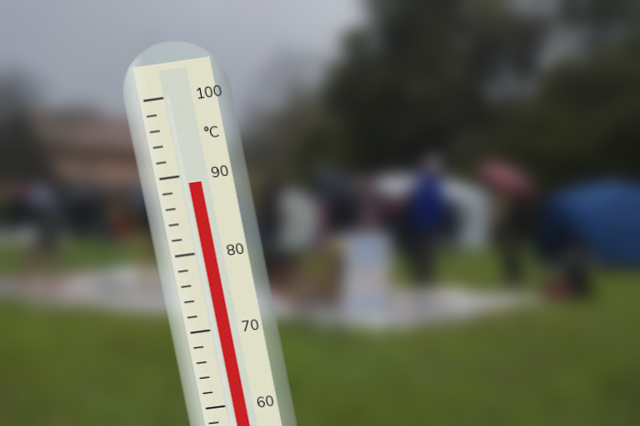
89 °C
